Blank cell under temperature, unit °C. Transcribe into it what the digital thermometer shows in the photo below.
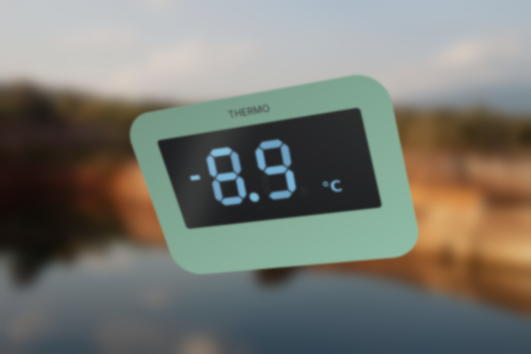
-8.9 °C
